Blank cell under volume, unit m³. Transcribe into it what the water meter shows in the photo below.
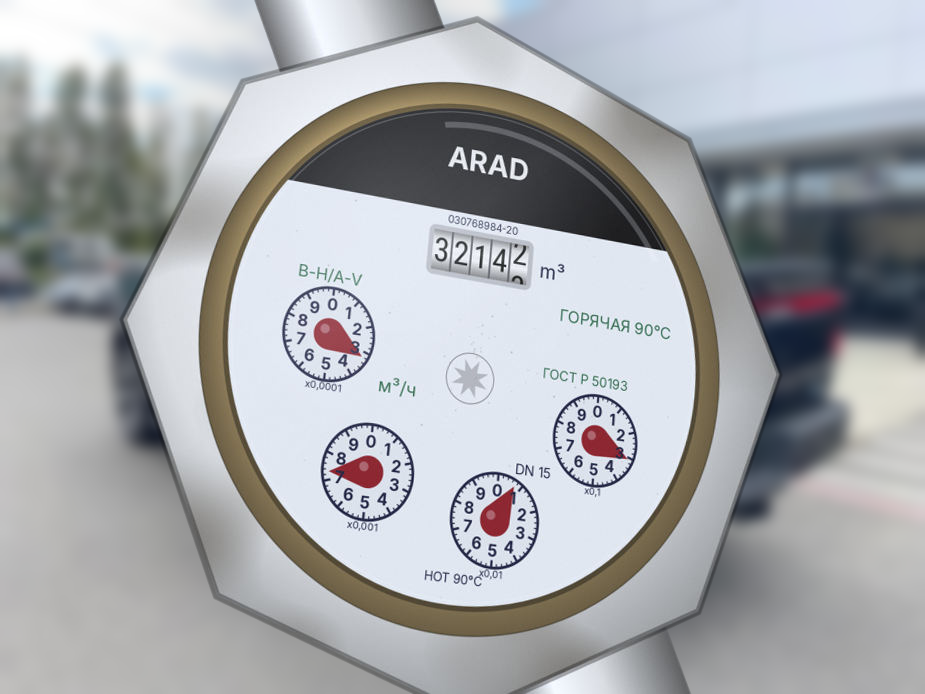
32142.3073 m³
